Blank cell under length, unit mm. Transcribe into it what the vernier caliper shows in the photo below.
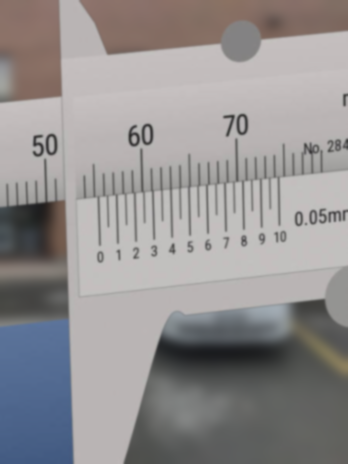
55.4 mm
